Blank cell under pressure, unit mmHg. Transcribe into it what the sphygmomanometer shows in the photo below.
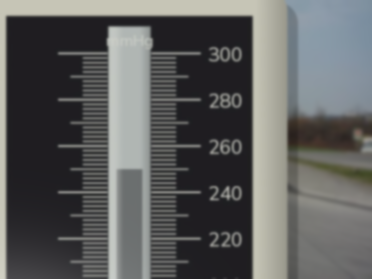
250 mmHg
